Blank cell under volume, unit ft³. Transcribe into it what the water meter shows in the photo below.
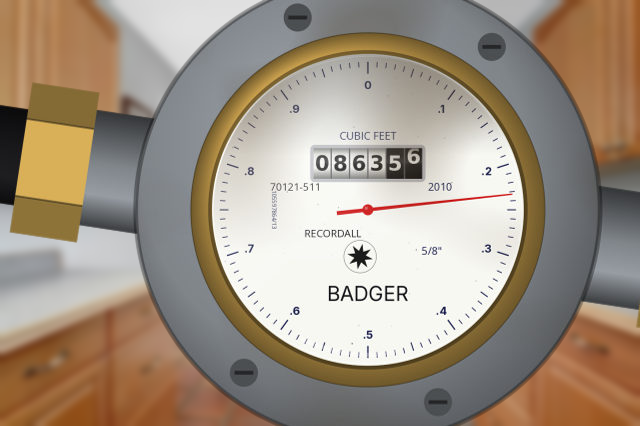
86356.23 ft³
